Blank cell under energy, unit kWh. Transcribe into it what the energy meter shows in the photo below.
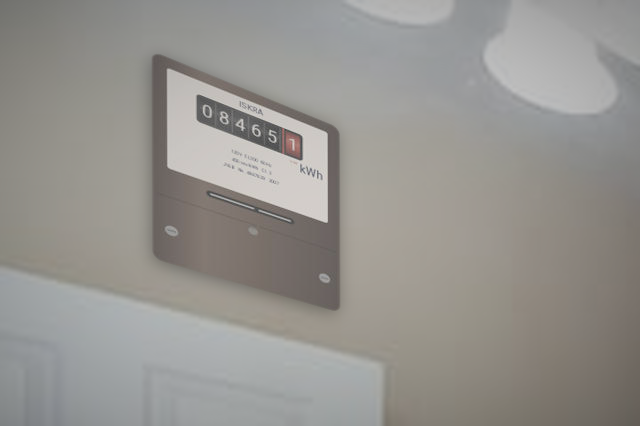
8465.1 kWh
